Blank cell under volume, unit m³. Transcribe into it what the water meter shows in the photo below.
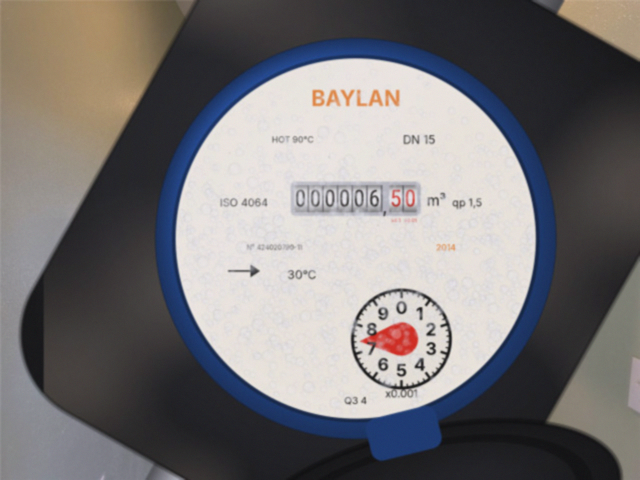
6.507 m³
